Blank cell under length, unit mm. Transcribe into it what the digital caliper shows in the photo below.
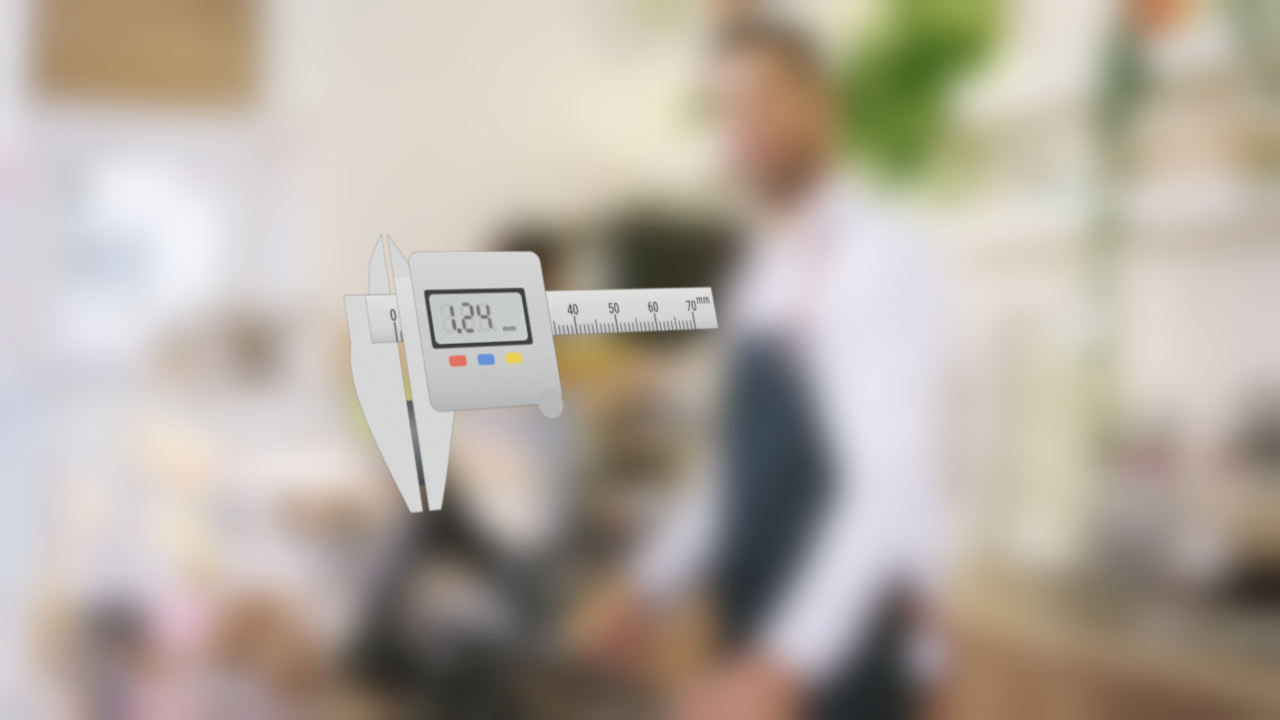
1.24 mm
